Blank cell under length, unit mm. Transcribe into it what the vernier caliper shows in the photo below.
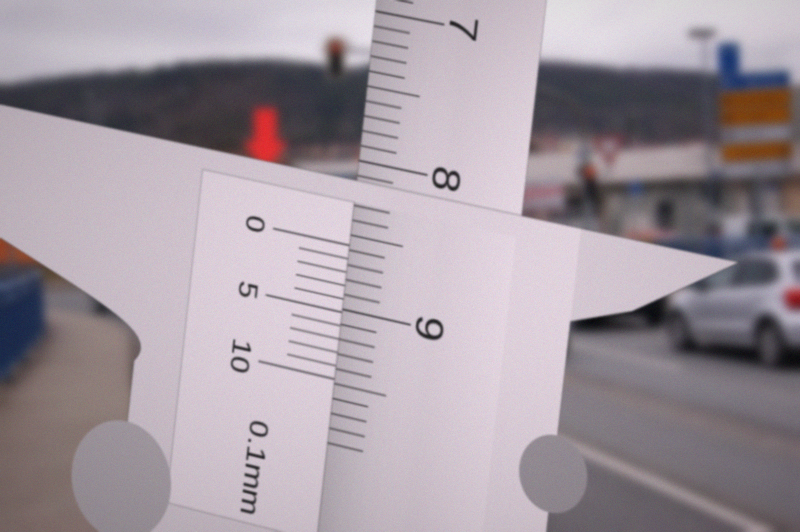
85.7 mm
